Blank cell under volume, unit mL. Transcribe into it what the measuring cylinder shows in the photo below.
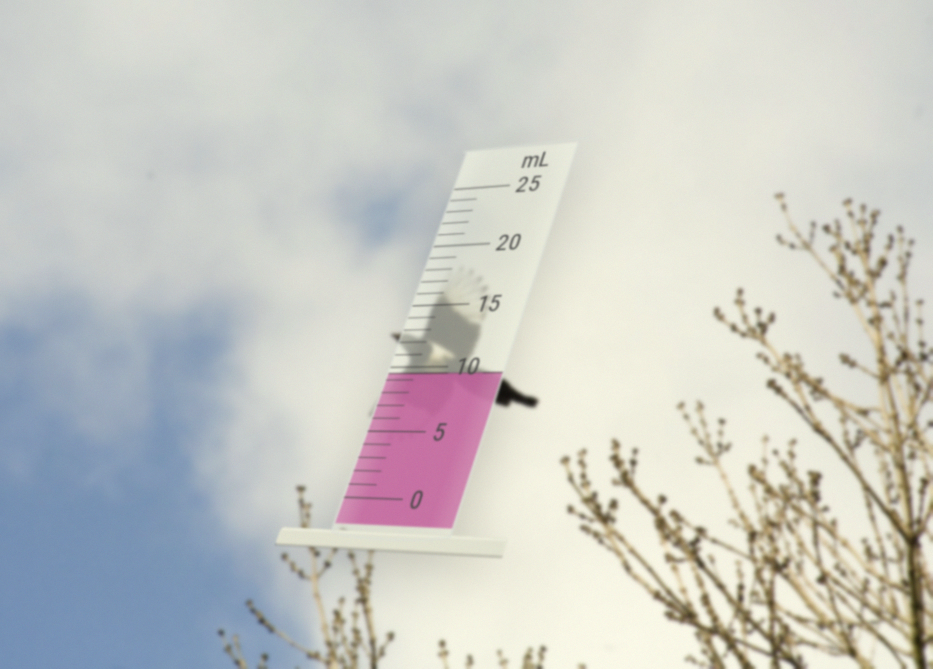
9.5 mL
